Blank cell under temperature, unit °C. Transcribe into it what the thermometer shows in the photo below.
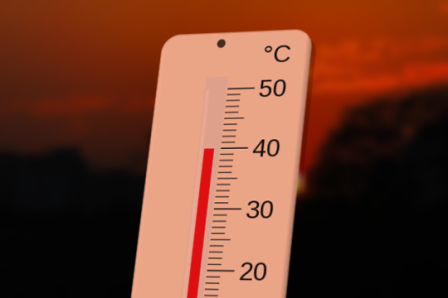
40 °C
